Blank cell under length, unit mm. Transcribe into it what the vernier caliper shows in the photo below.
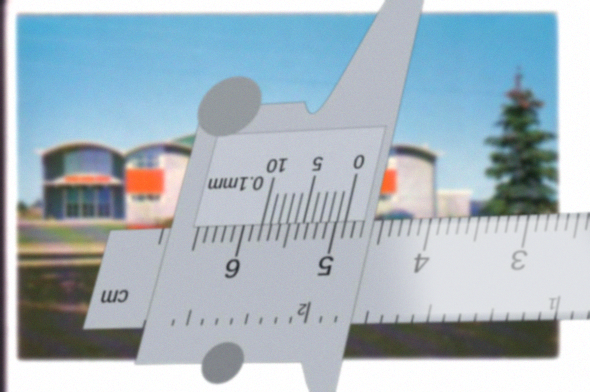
49.0 mm
